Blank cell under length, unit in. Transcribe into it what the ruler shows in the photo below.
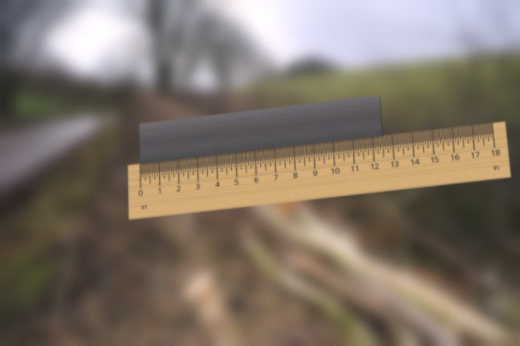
12.5 in
